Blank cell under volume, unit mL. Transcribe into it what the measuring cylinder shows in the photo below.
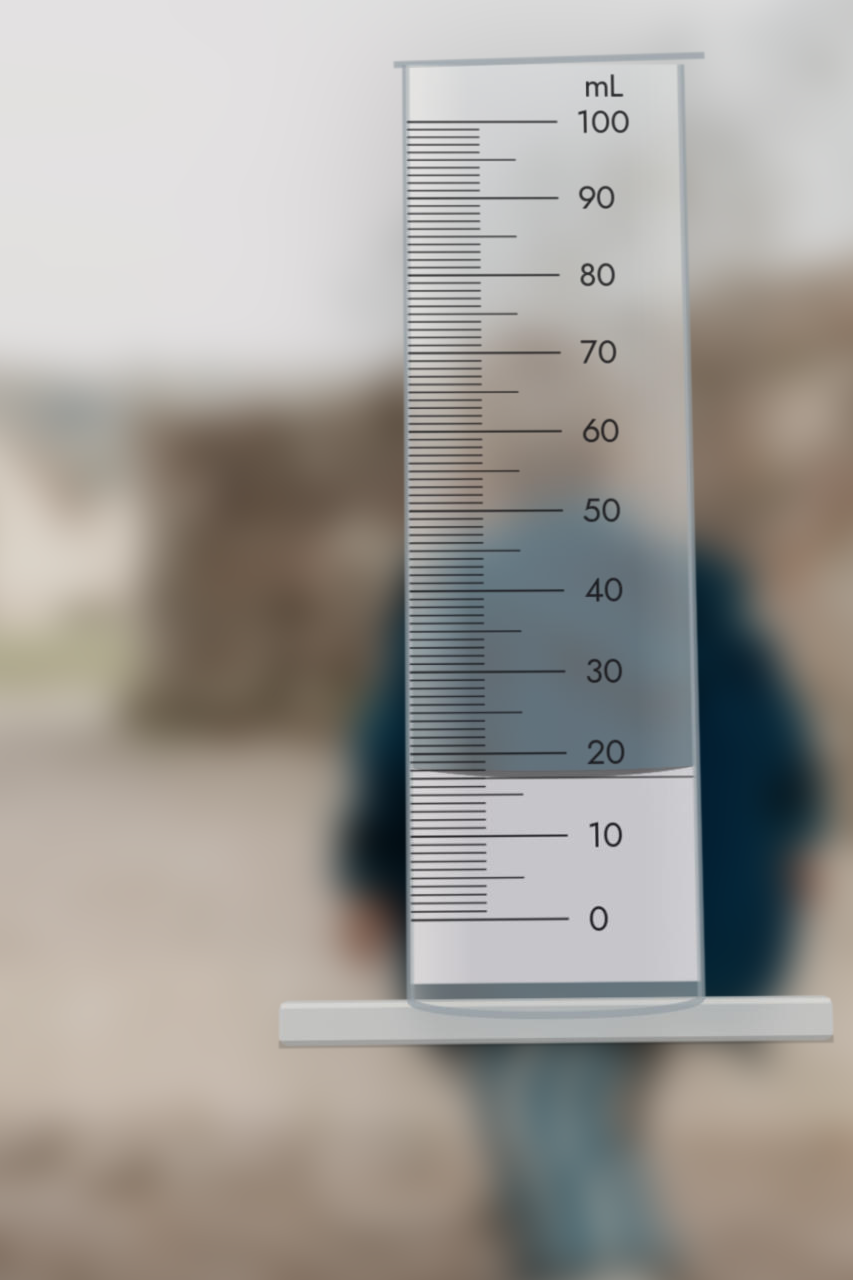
17 mL
